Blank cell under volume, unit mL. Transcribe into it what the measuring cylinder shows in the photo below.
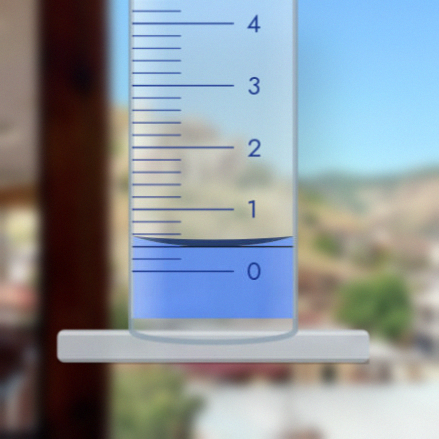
0.4 mL
